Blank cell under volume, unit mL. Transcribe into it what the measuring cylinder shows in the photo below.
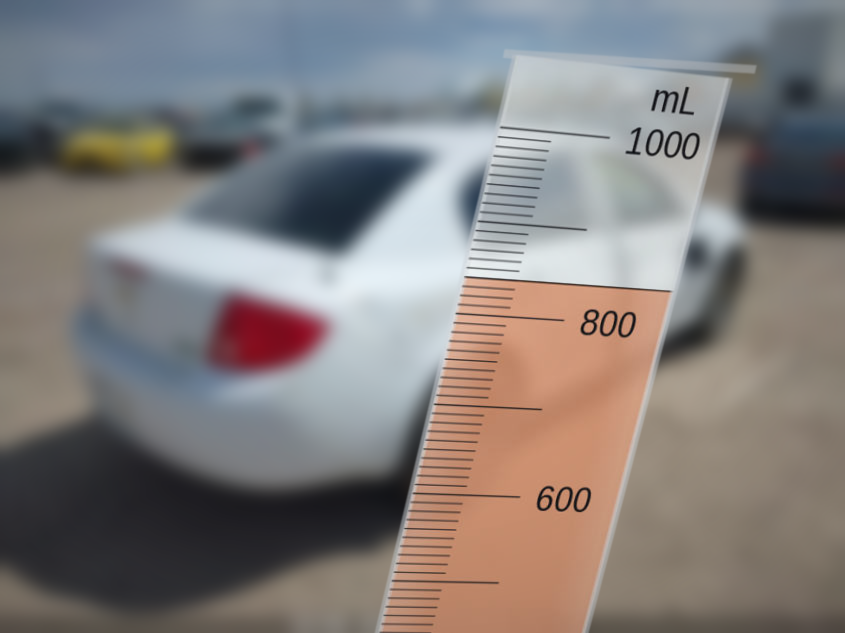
840 mL
